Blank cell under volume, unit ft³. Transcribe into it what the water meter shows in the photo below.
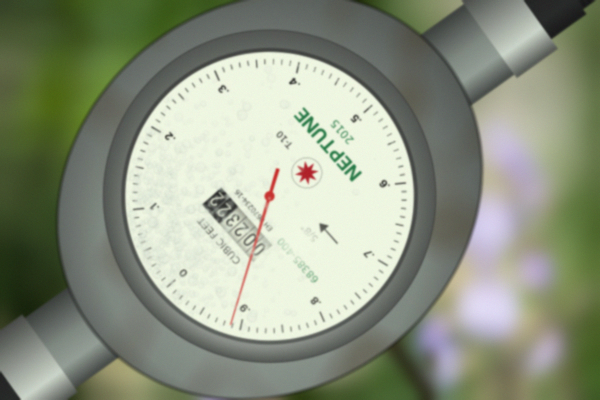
2321.91 ft³
